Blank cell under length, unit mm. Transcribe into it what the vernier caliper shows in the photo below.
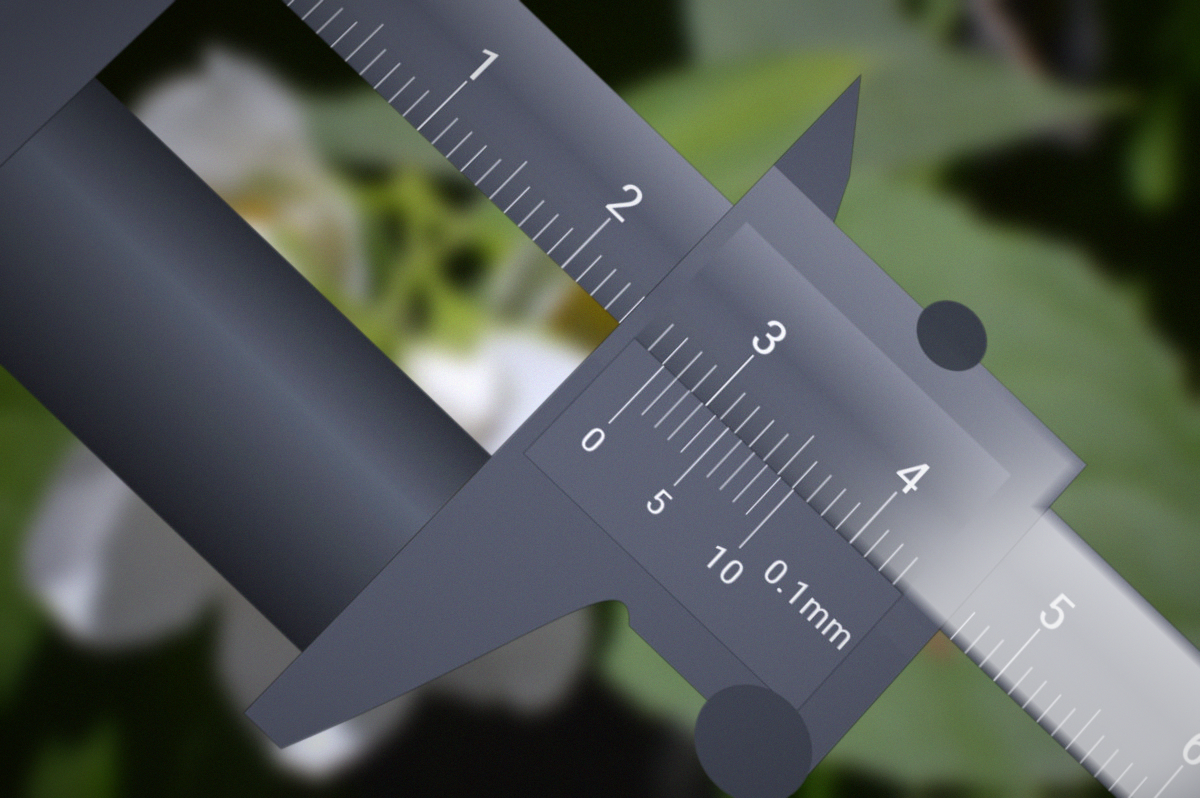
27.1 mm
